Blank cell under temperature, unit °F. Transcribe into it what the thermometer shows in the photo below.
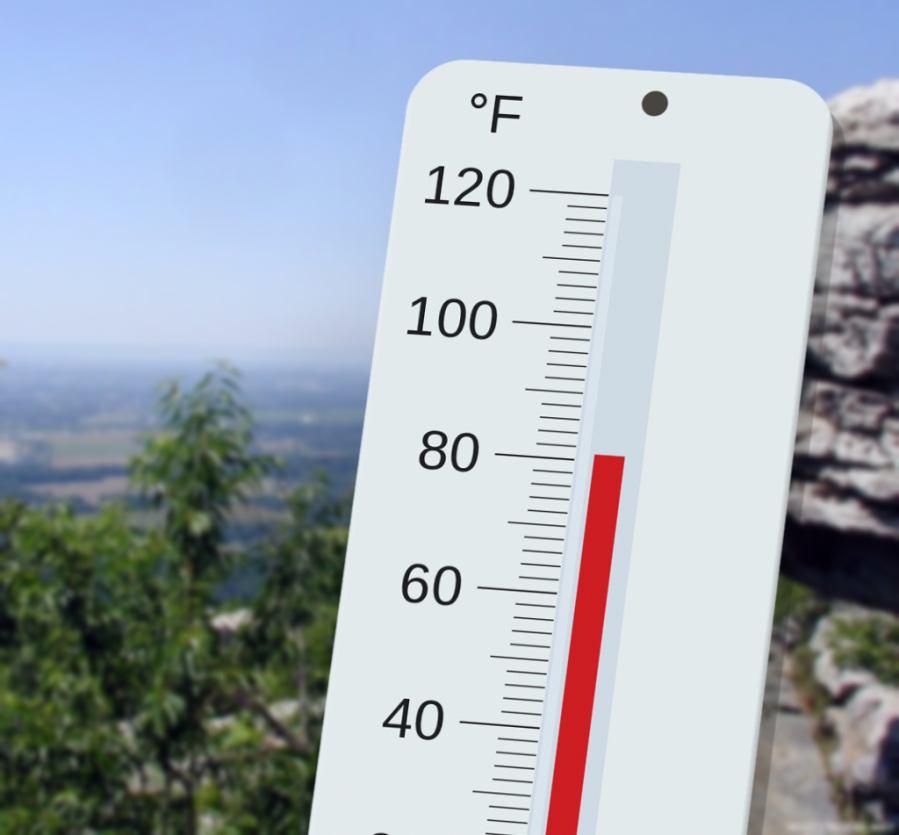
81 °F
